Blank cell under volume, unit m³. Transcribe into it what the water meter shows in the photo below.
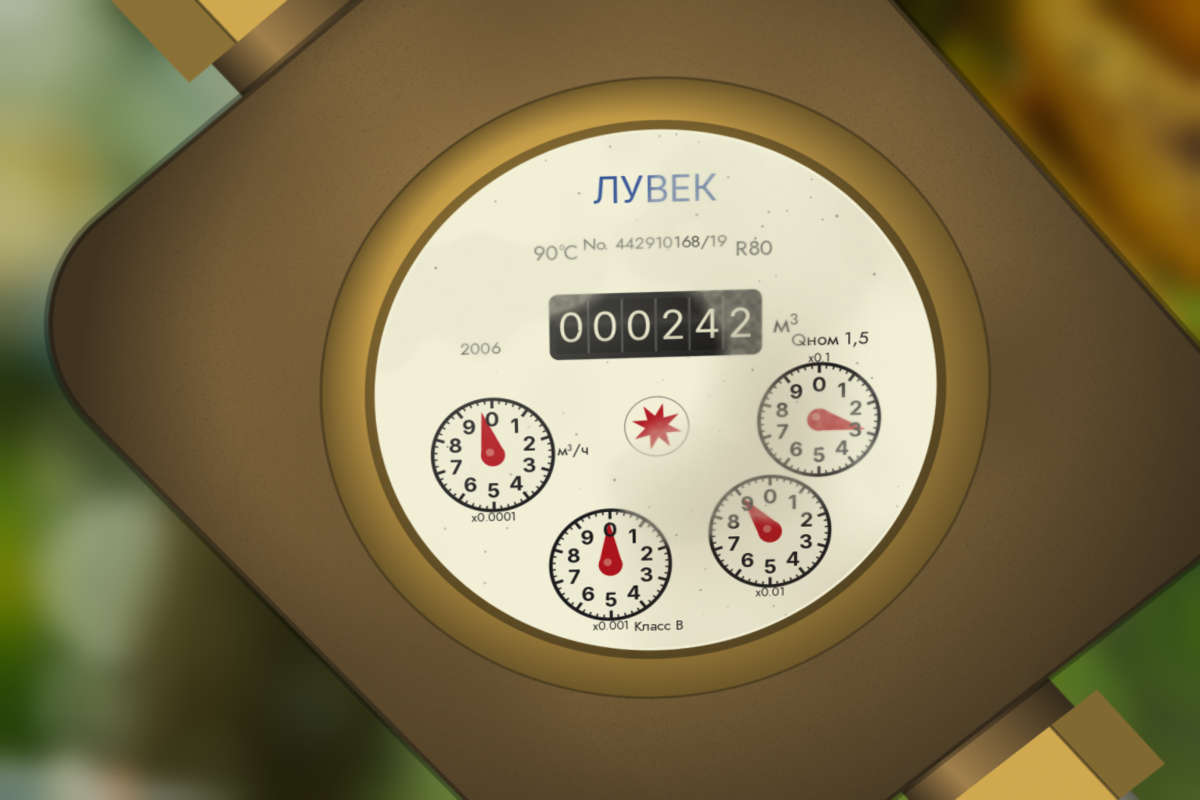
242.2899 m³
